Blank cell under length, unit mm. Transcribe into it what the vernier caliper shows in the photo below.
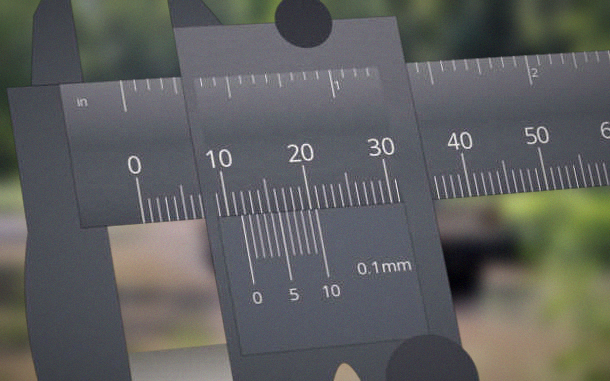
11.6 mm
